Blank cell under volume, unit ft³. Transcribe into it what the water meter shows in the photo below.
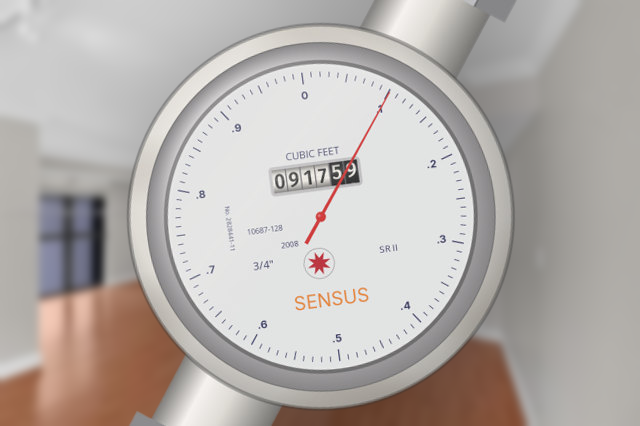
91759.10 ft³
